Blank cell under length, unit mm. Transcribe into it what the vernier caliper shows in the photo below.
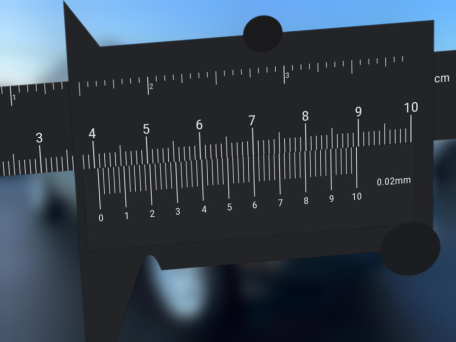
40.6 mm
